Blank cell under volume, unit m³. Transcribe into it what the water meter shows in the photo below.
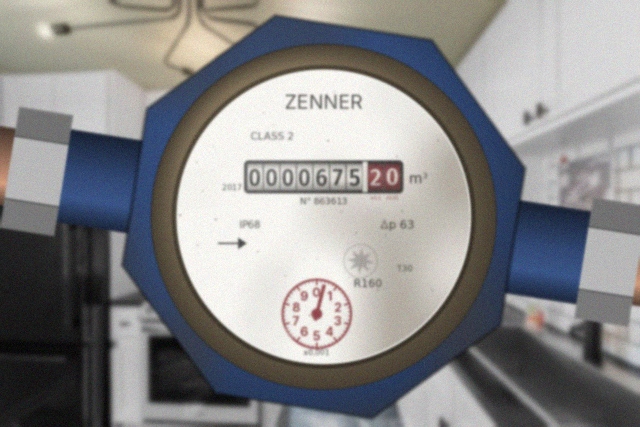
675.200 m³
